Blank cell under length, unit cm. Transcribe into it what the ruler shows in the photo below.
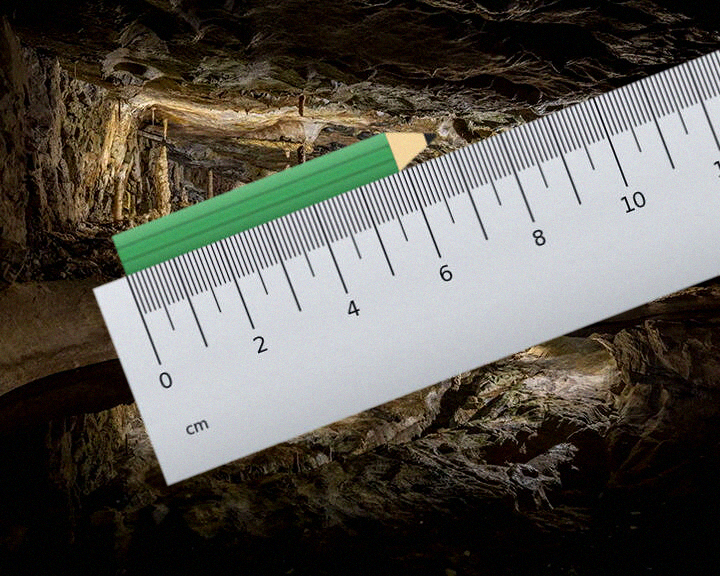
6.8 cm
